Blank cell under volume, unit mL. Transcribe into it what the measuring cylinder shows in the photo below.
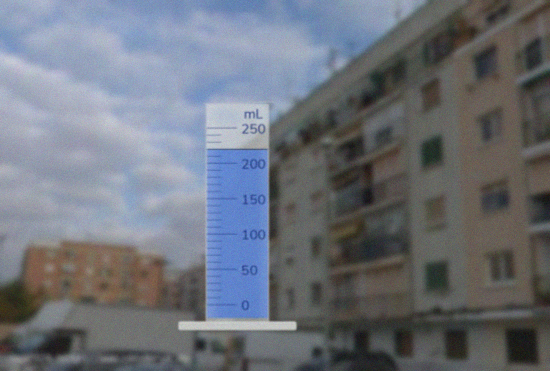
220 mL
